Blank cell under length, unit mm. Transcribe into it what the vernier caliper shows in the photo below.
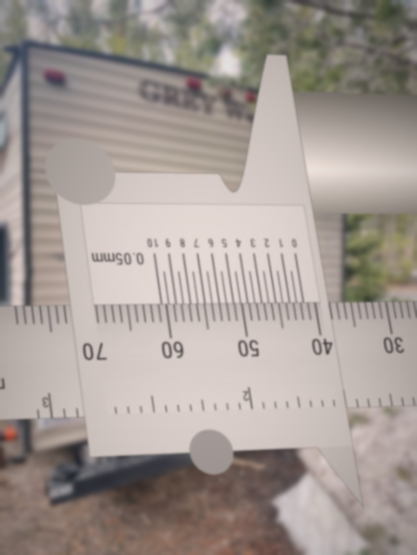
41.6 mm
